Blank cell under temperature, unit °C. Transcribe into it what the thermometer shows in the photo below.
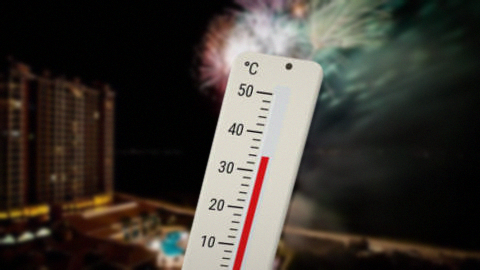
34 °C
